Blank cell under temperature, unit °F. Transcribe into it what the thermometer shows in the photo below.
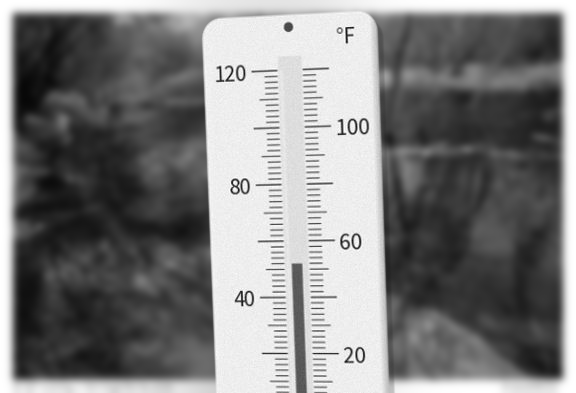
52 °F
